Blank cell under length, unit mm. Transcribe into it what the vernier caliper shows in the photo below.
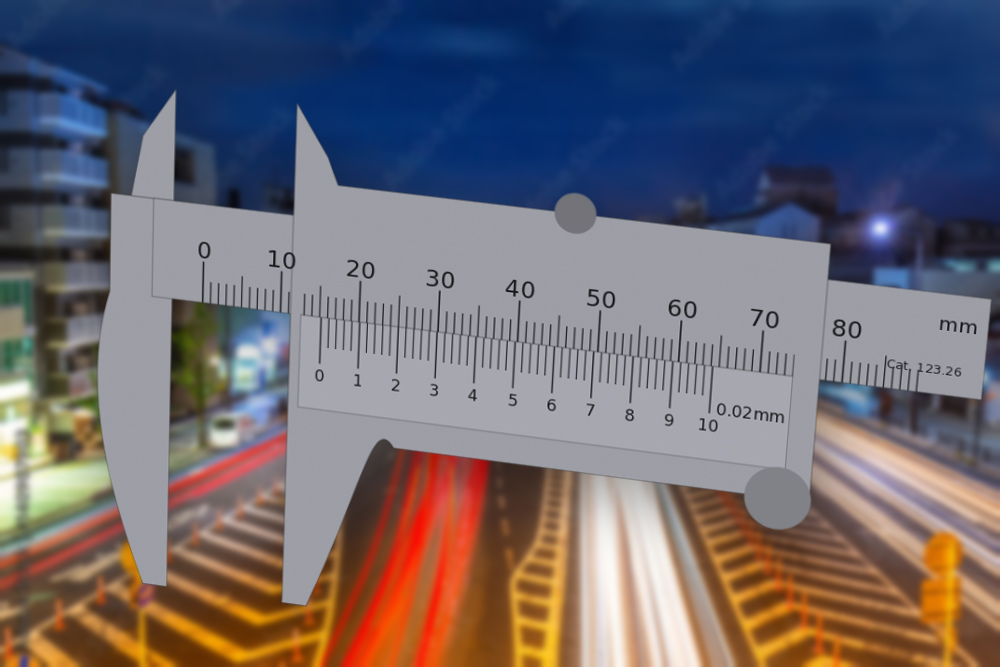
15.2 mm
